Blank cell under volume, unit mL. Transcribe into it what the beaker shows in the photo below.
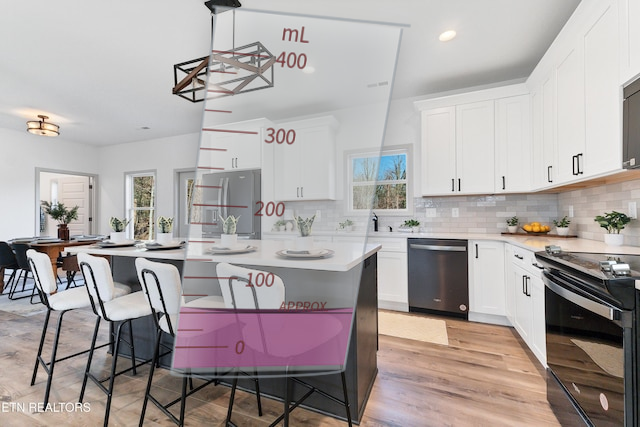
50 mL
